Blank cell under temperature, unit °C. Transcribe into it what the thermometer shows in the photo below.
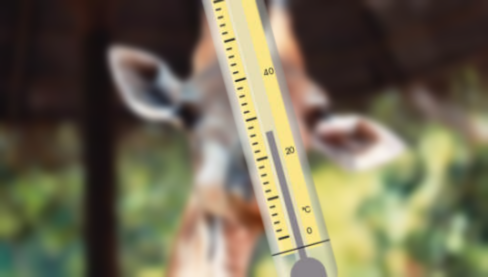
26 °C
